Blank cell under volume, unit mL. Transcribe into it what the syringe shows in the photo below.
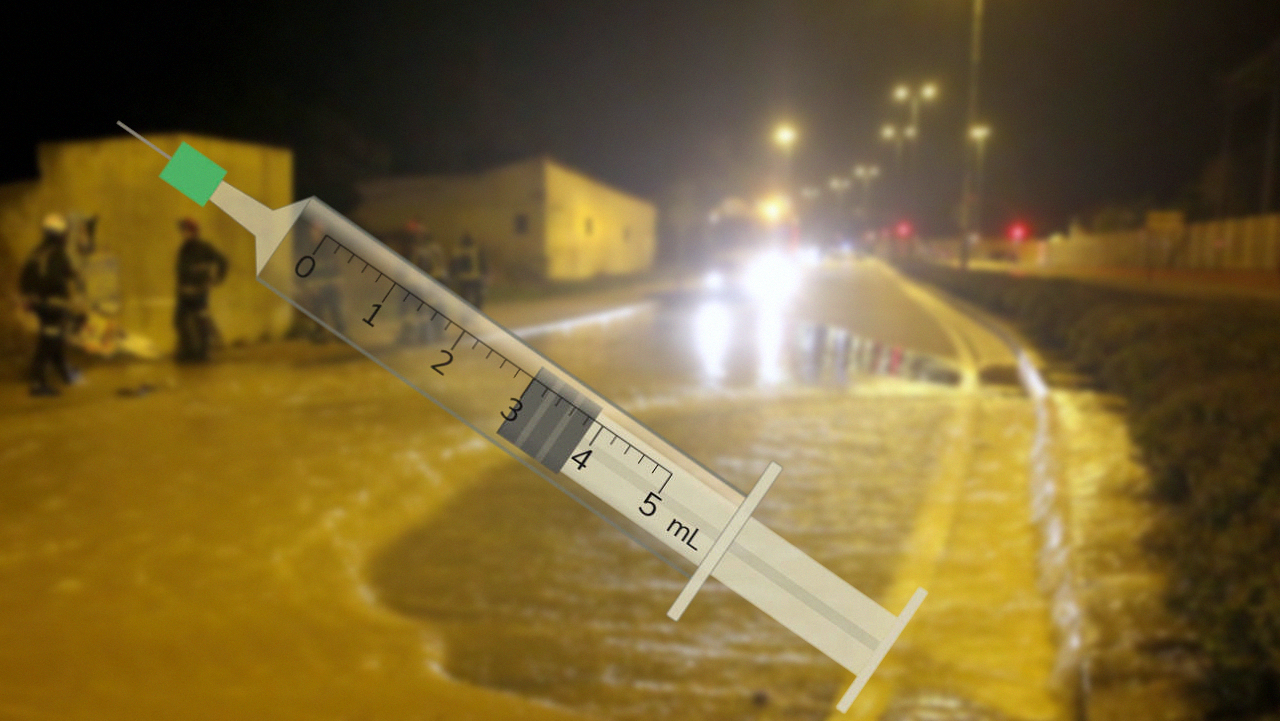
3 mL
